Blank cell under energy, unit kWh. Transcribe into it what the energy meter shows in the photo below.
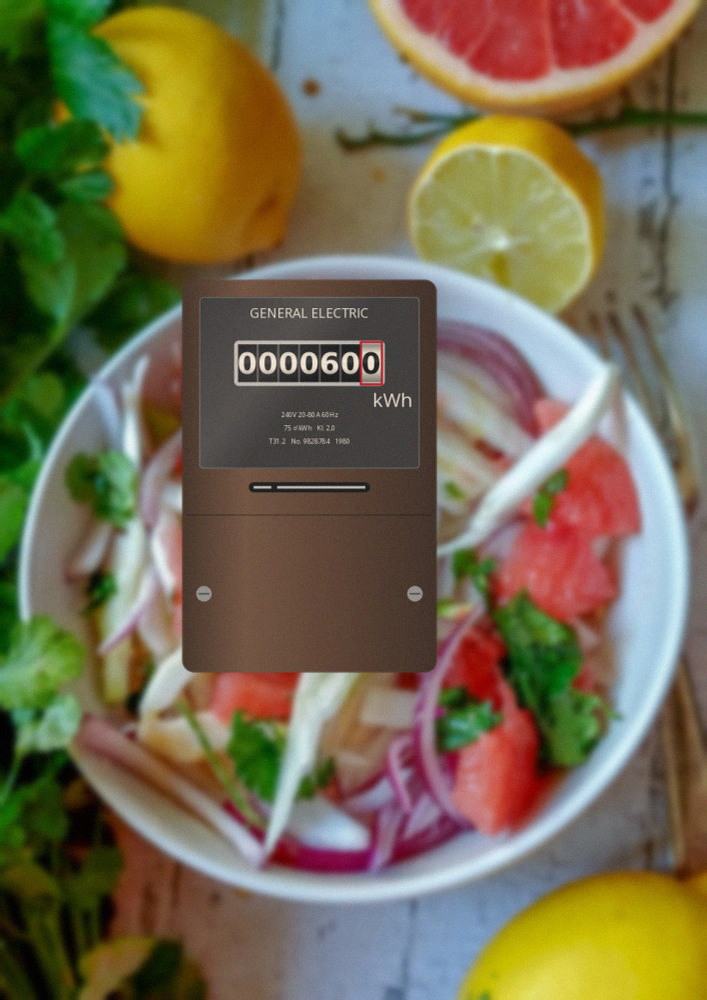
60.0 kWh
